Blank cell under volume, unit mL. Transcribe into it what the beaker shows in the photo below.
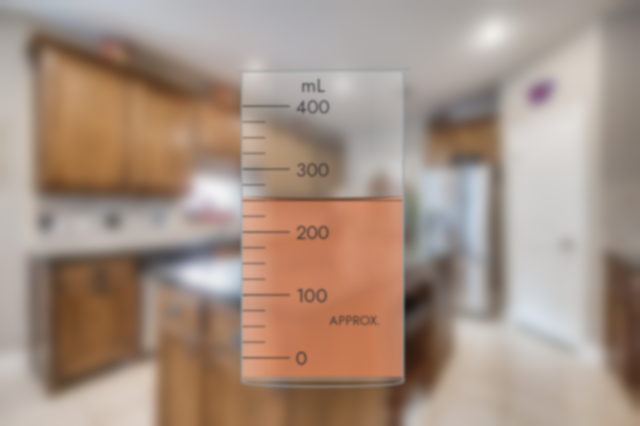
250 mL
